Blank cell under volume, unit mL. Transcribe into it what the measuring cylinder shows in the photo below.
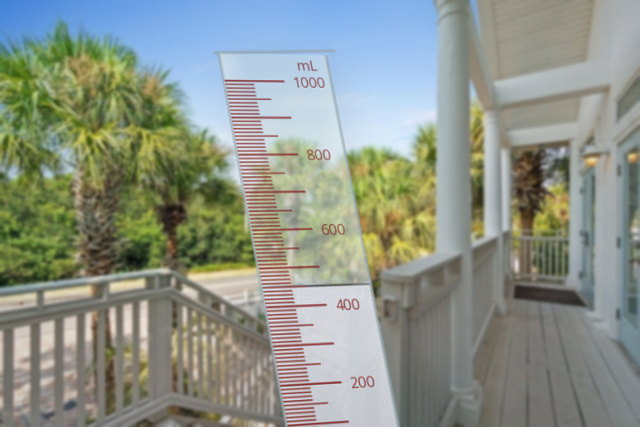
450 mL
